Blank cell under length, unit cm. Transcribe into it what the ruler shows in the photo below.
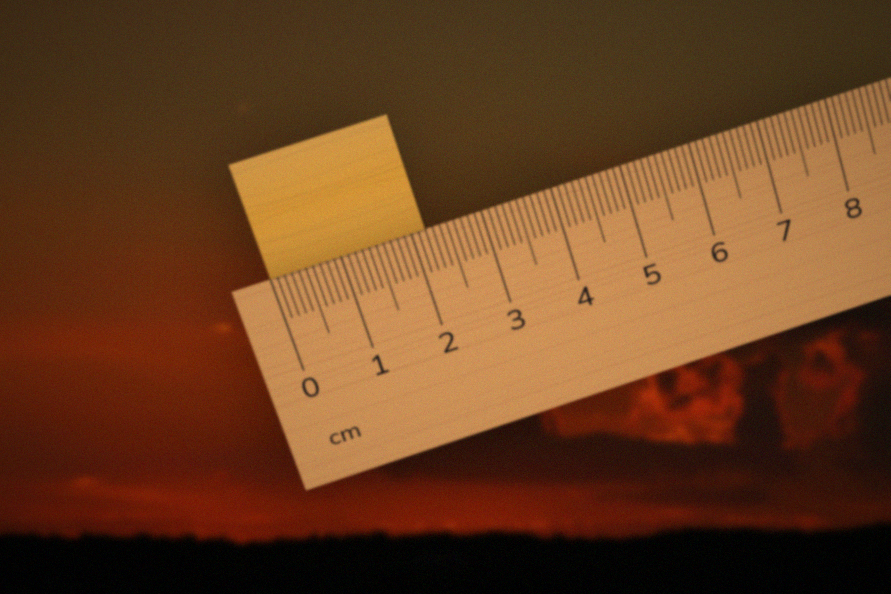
2.2 cm
